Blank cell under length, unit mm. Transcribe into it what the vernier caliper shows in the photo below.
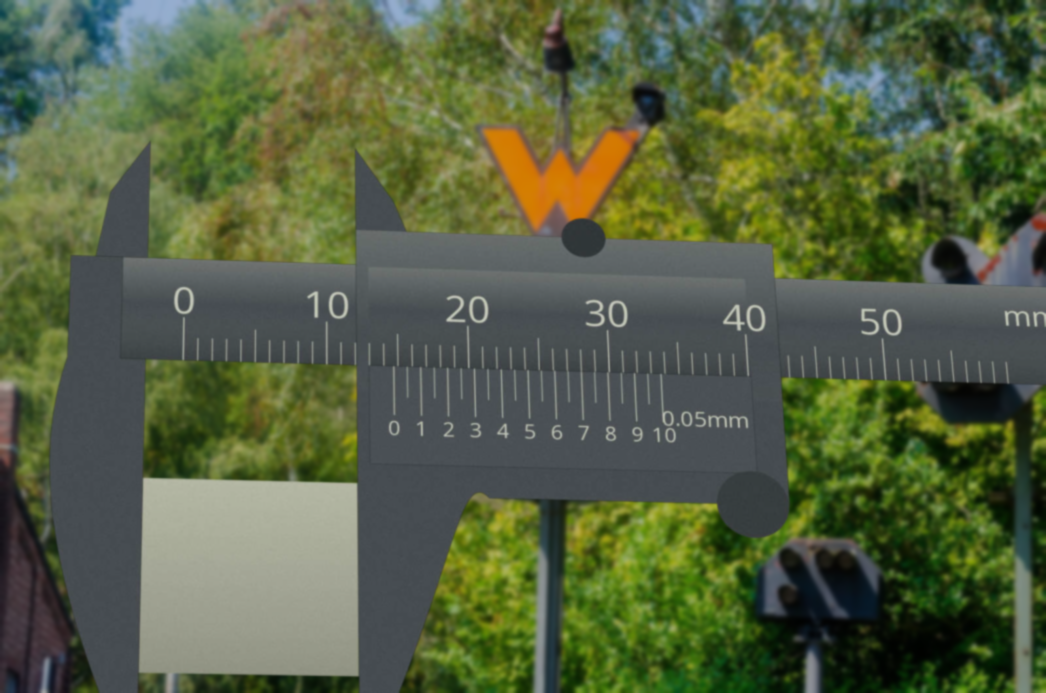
14.7 mm
